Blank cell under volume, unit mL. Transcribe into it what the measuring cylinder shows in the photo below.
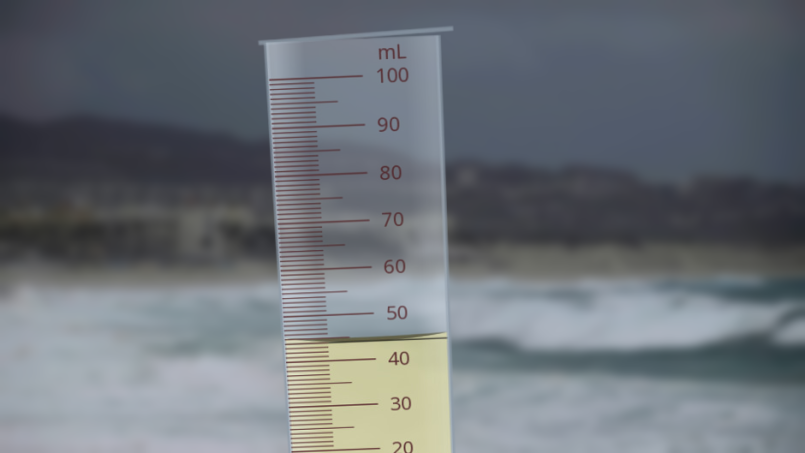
44 mL
